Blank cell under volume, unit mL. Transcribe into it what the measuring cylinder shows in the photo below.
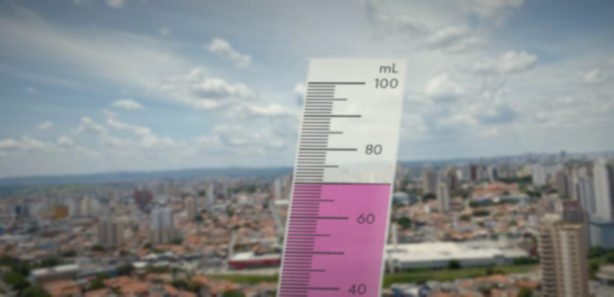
70 mL
